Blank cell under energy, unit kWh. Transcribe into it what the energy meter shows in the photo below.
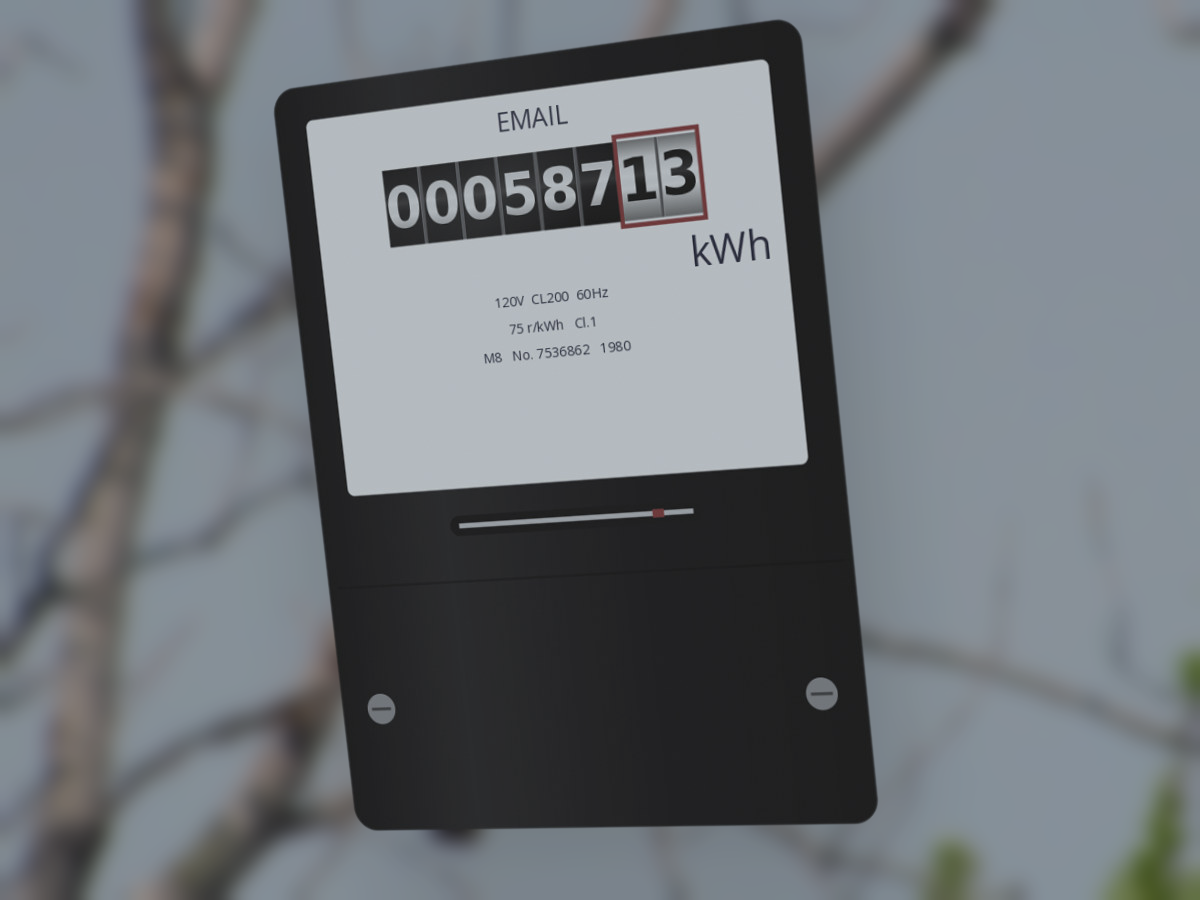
587.13 kWh
